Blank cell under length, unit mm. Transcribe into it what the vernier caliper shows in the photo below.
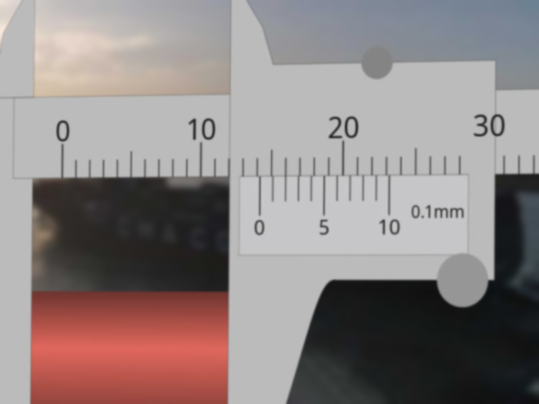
14.2 mm
